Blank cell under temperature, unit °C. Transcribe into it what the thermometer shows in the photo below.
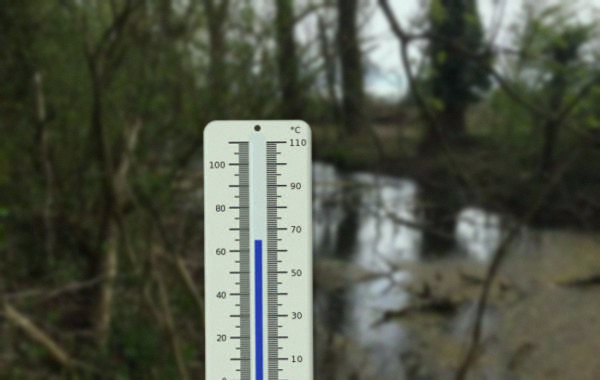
65 °C
